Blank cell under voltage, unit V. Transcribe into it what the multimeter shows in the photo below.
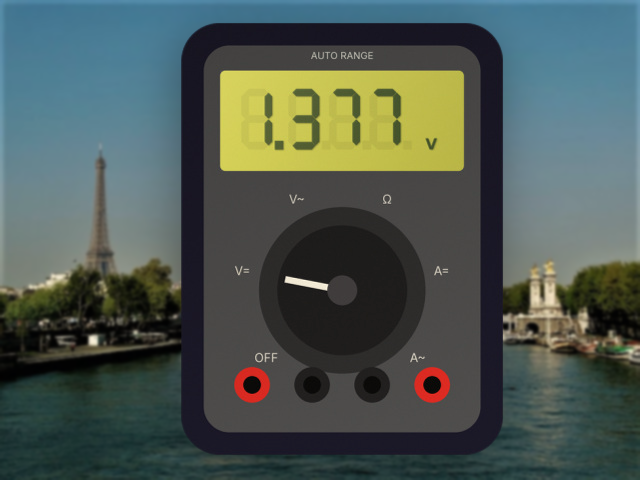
1.377 V
